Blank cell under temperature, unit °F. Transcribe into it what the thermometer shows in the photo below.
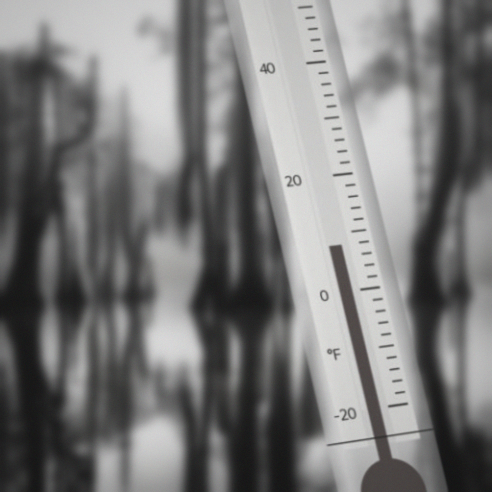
8 °F
